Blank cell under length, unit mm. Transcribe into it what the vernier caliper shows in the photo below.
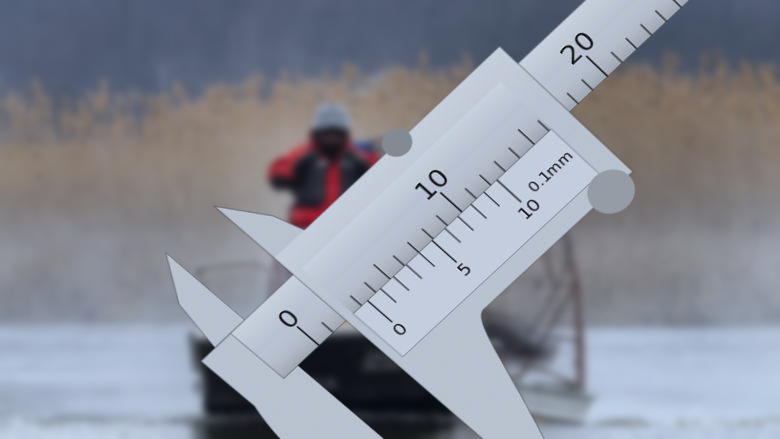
3.4 mm
